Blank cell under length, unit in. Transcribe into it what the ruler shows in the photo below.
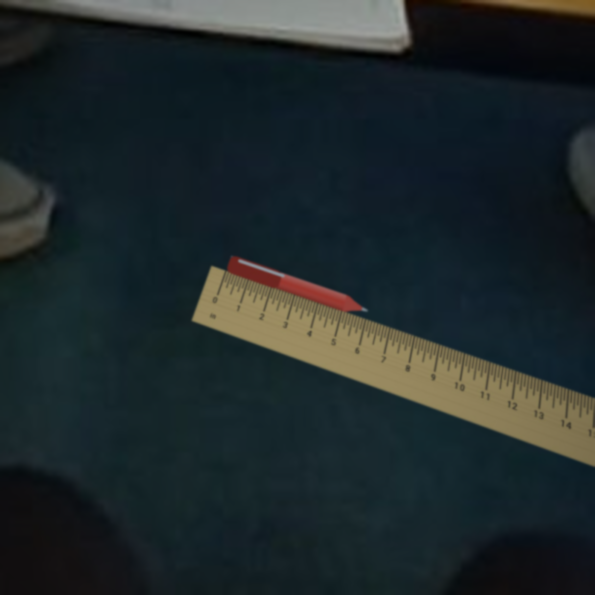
6 in
